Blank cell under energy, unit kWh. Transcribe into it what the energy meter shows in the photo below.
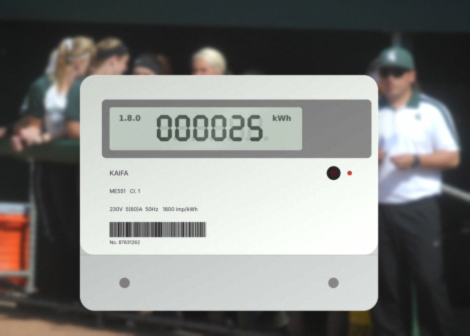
25 kWh
